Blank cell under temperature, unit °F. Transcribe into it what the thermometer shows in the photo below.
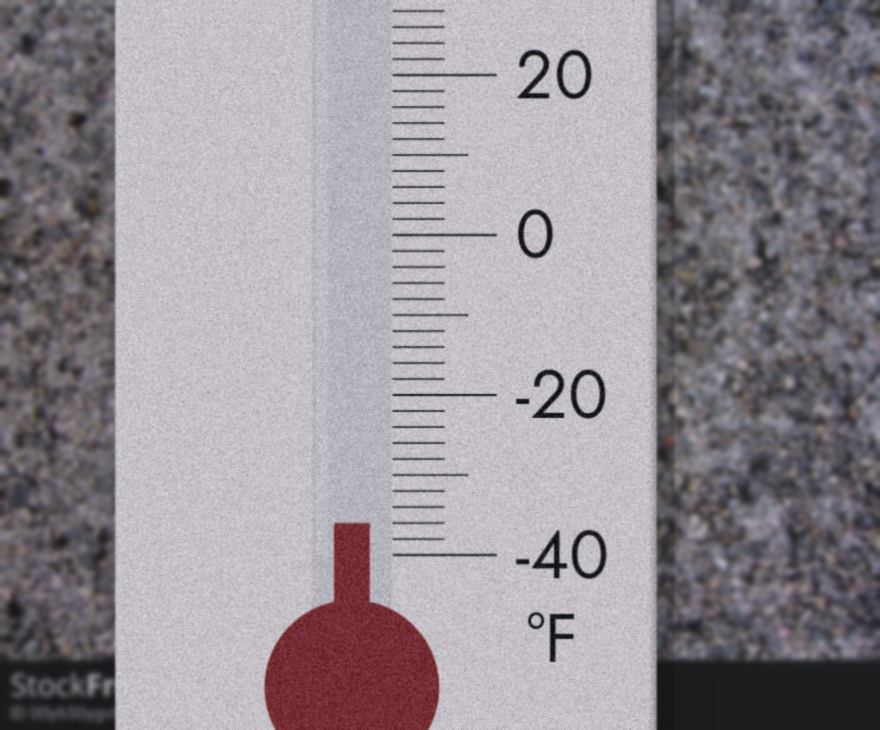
-36 °F
